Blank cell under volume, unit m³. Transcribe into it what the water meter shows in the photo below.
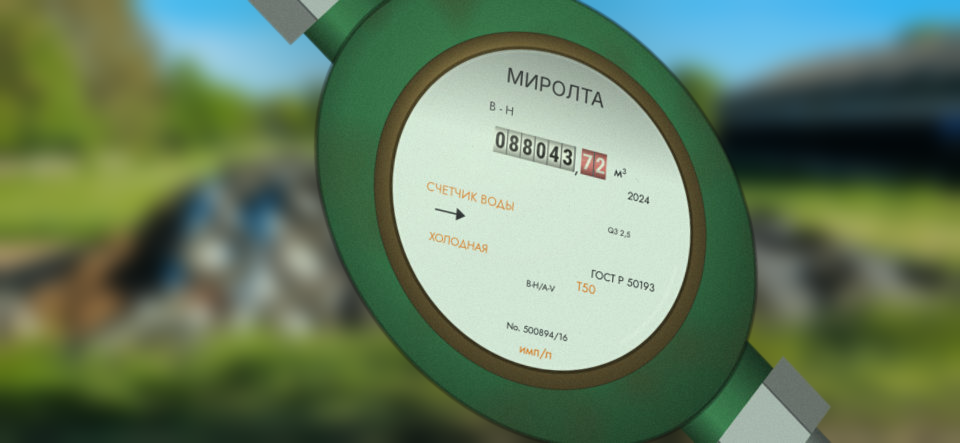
88043.72 m³
